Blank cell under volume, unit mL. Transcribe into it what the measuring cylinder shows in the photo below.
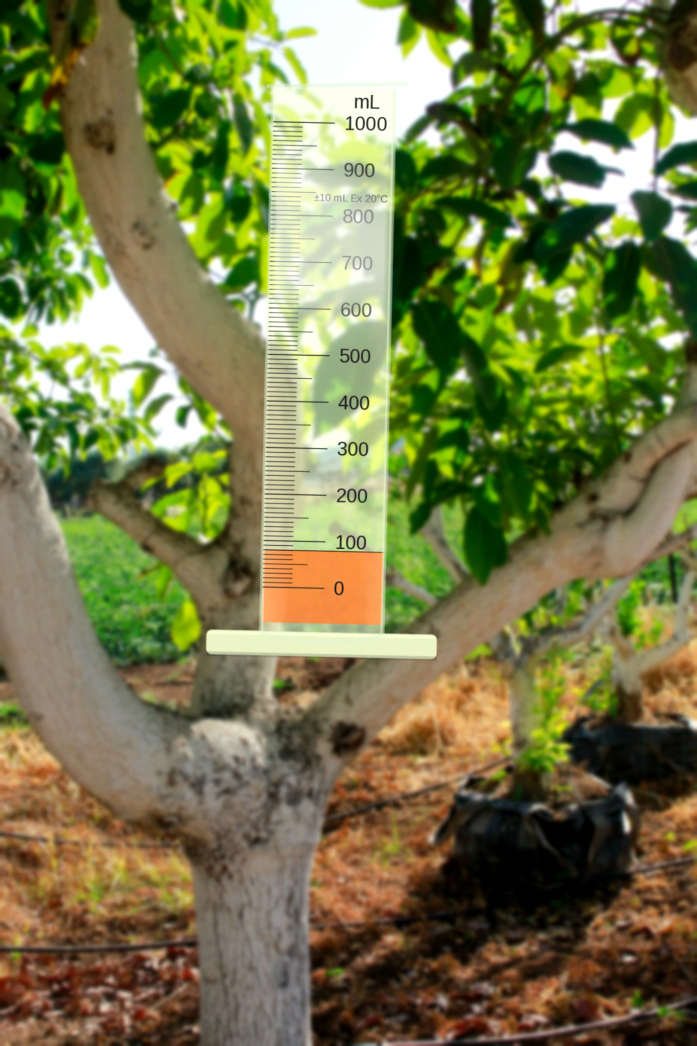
80 mL
